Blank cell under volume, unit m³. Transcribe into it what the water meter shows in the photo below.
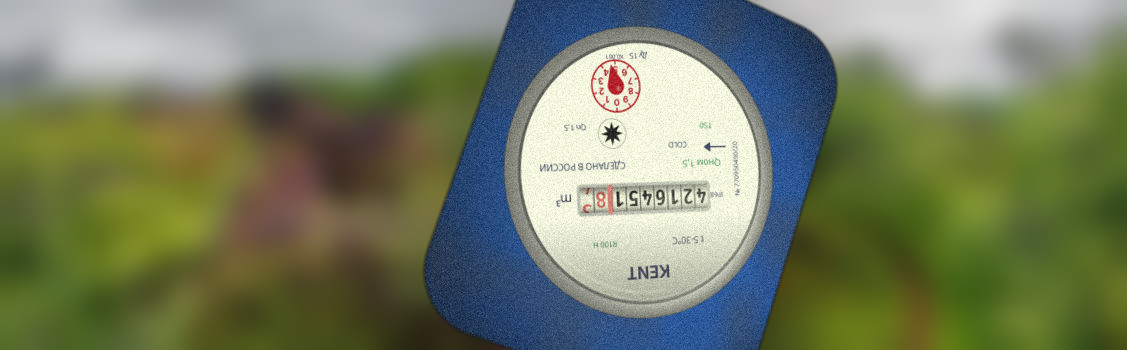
4216451.834 m³
